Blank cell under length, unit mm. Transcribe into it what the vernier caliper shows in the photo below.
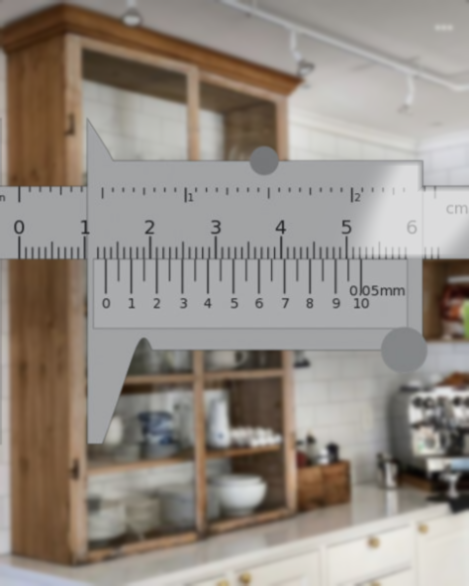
13.2 mm
